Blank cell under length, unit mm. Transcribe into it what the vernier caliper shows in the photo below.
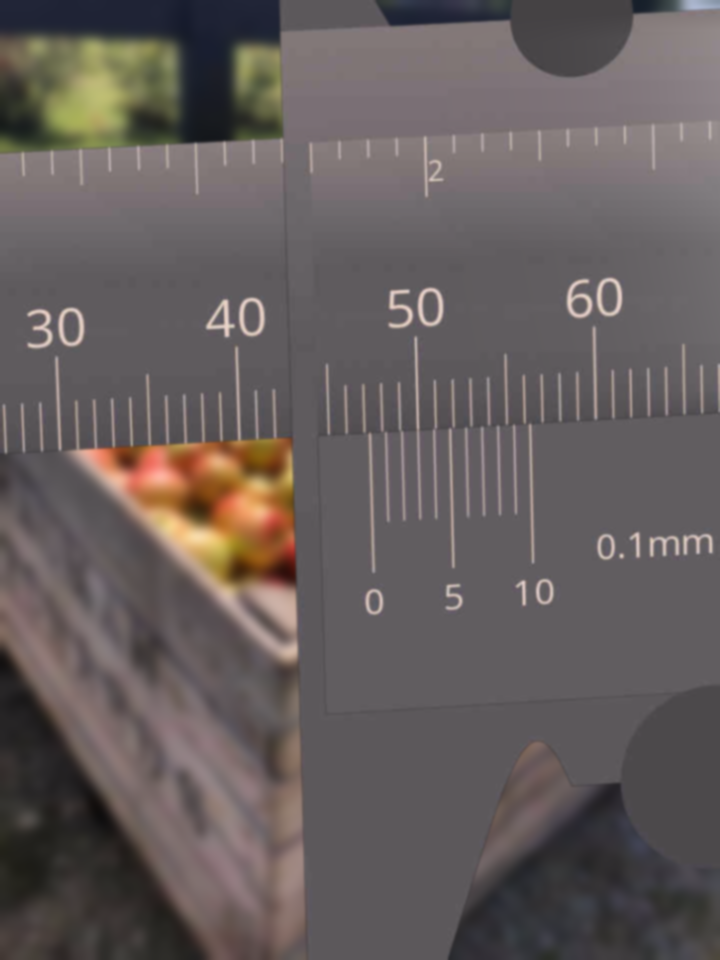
47.3 mm
